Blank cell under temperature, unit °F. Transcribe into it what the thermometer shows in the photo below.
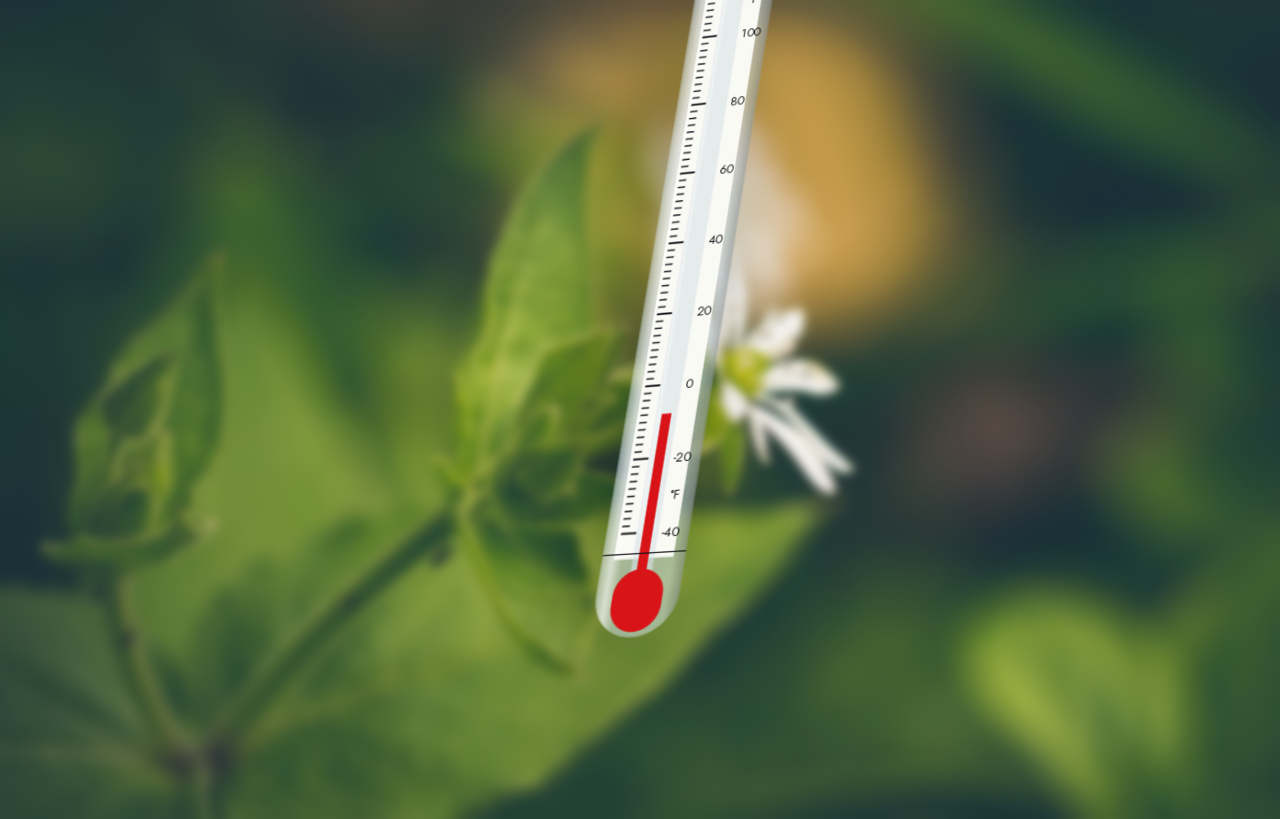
-8 °F
